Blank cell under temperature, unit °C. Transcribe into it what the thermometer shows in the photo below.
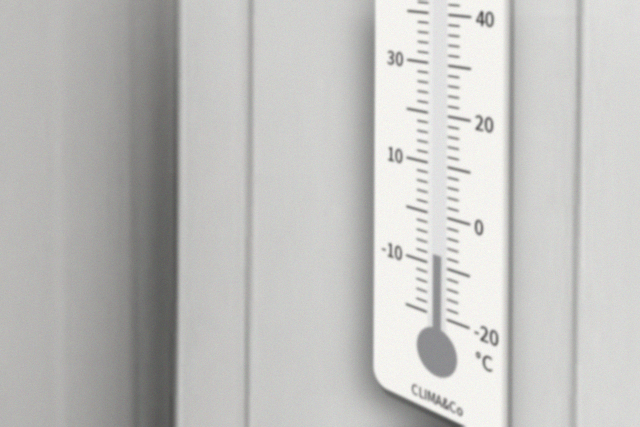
-8 °C
